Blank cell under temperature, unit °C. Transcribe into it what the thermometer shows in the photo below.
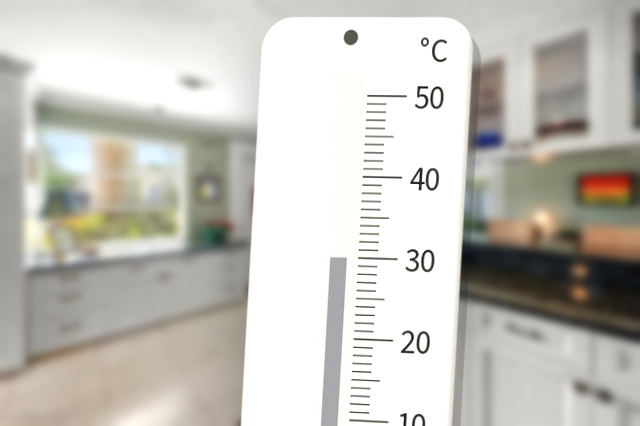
30 °C
